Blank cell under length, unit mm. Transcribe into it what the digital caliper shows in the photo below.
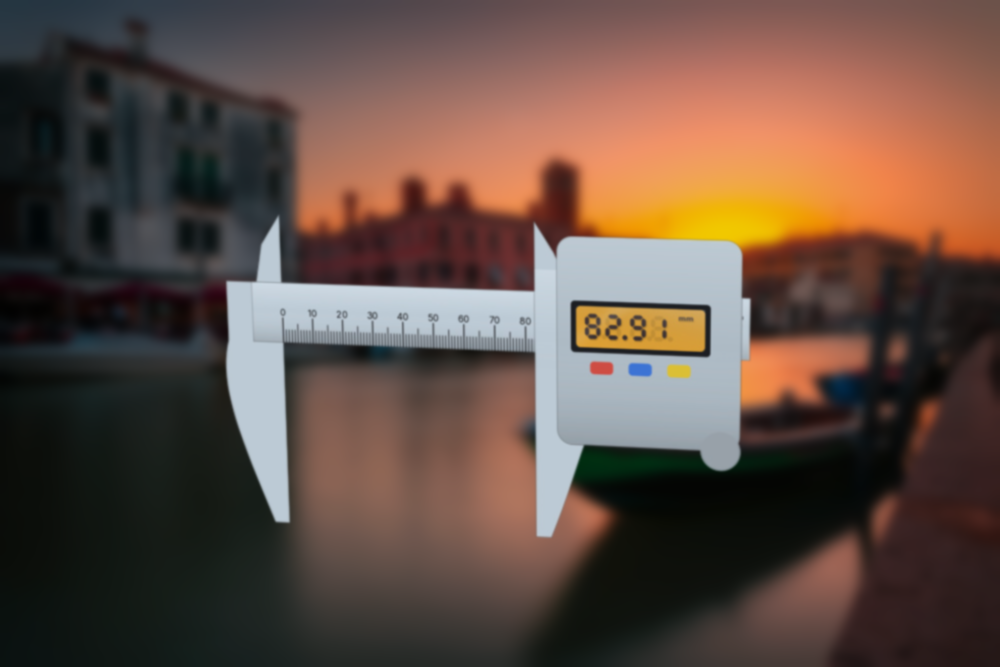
82.91 mm
